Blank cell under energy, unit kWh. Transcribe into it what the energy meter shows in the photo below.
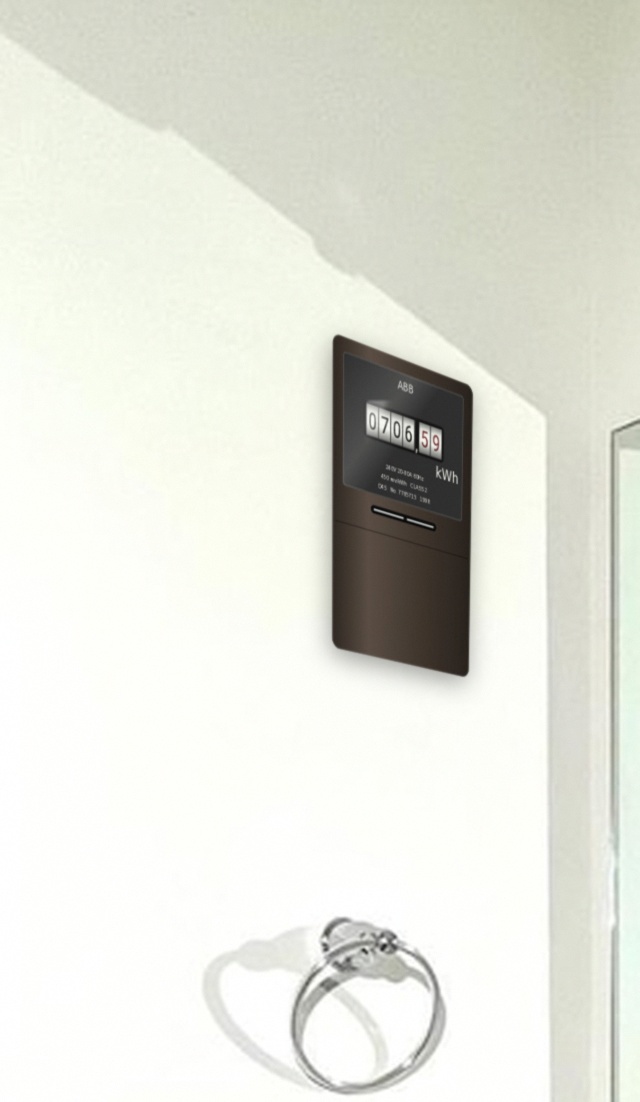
706.59 kWh
